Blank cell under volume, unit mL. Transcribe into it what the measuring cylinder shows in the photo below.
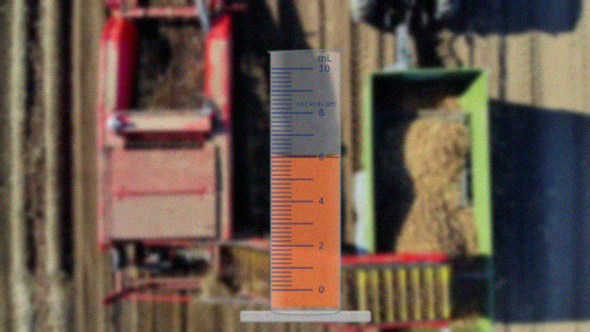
6 mL
